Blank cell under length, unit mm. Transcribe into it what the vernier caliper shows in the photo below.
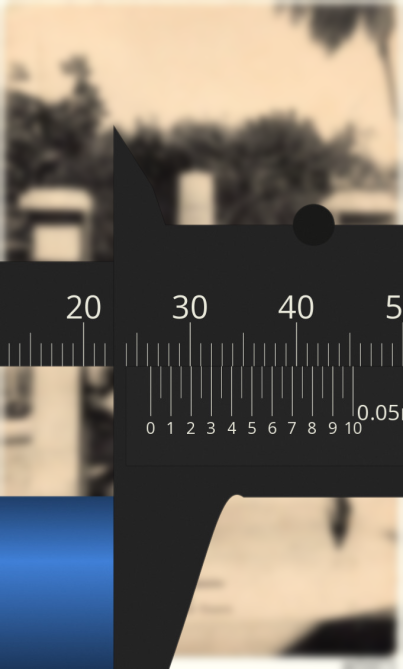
26.3 mm
